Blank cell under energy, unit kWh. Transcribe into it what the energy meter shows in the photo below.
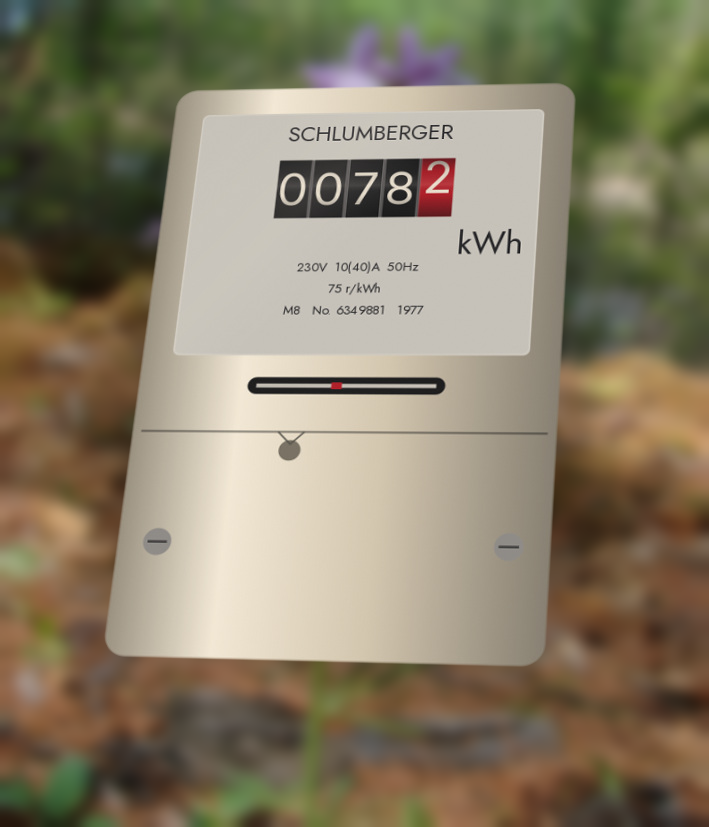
78.2 kWh
